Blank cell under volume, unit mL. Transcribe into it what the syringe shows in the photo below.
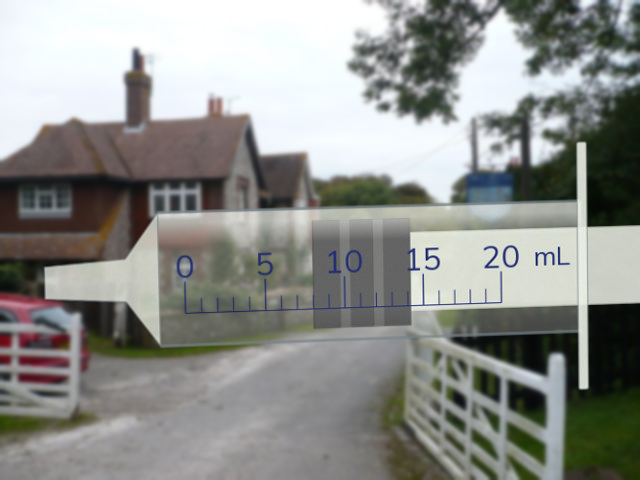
8 mL
